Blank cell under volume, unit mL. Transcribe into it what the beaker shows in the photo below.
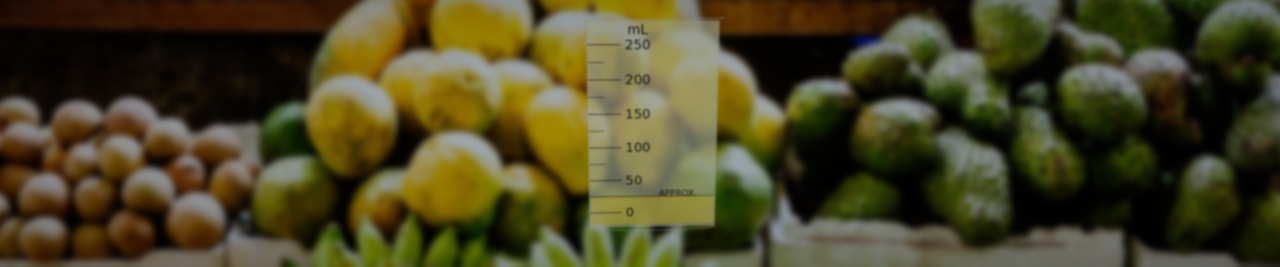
25 mL
